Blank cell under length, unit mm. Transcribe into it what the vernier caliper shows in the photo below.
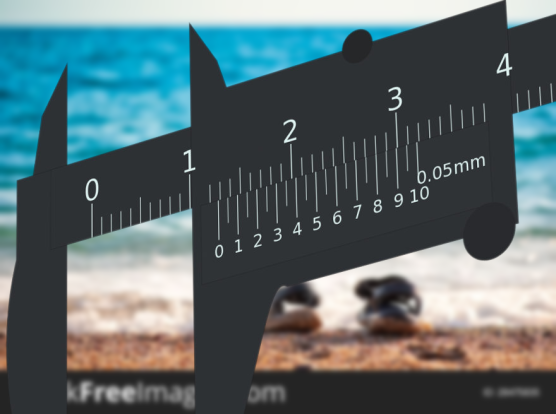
12.8 mm
